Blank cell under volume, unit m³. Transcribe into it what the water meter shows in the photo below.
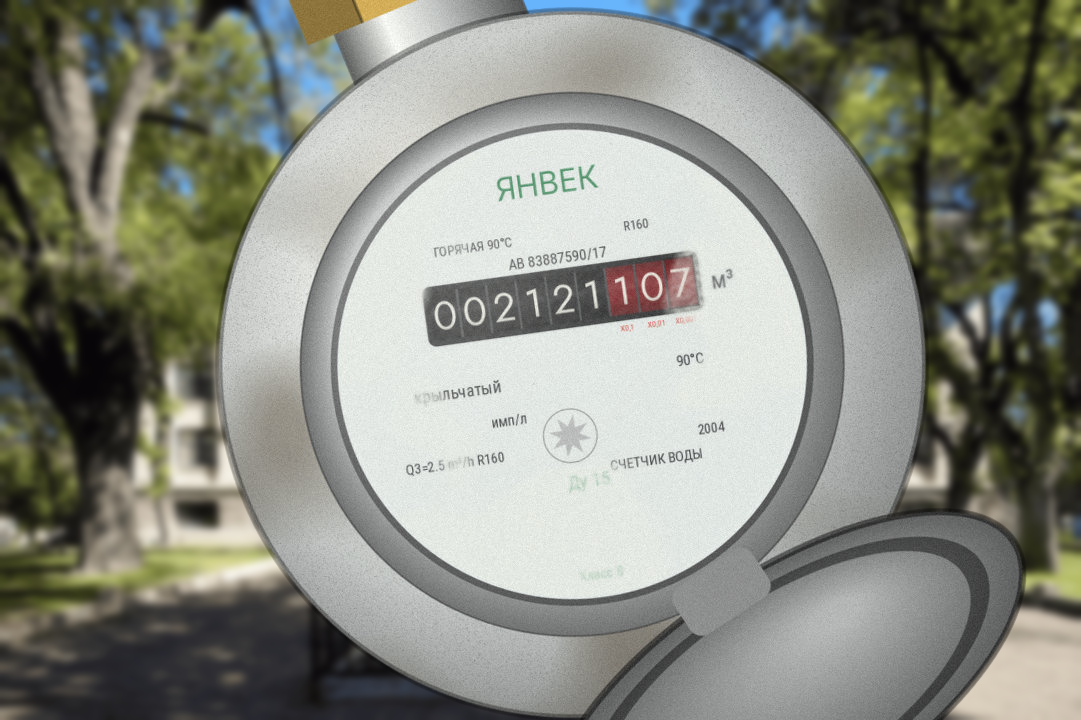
2121.107 m³
